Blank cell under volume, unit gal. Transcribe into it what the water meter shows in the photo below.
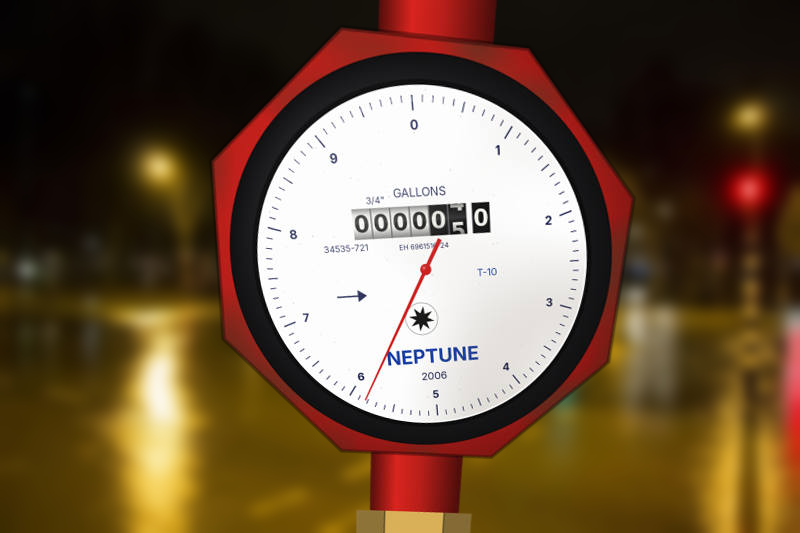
45.8 gal
